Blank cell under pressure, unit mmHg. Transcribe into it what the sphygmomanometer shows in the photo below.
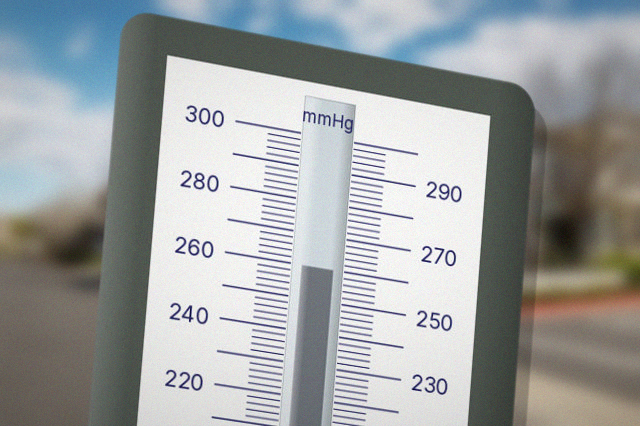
260 mmHg
